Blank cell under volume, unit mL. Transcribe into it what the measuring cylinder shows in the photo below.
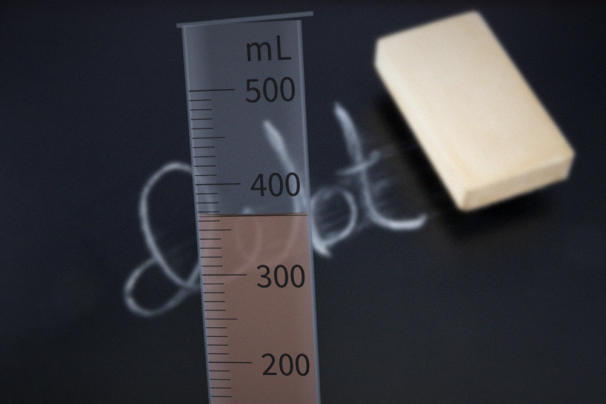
365 mL
